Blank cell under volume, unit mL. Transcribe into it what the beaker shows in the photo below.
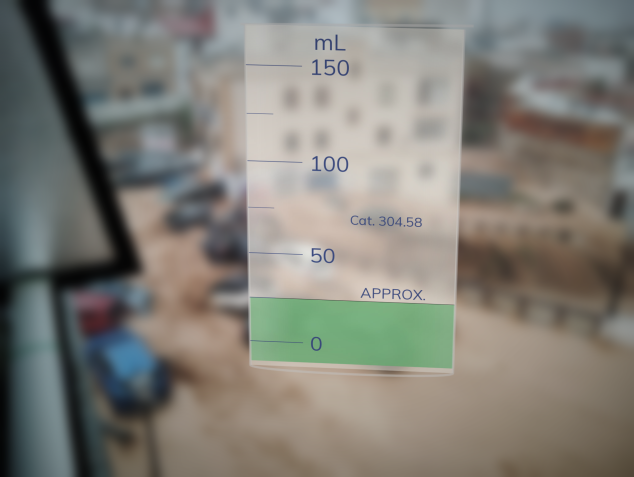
25 mL
